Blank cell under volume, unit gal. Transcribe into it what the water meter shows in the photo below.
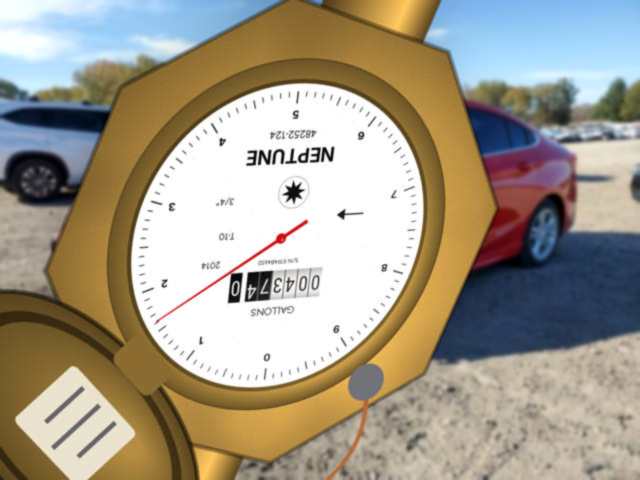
43741.6 gal
